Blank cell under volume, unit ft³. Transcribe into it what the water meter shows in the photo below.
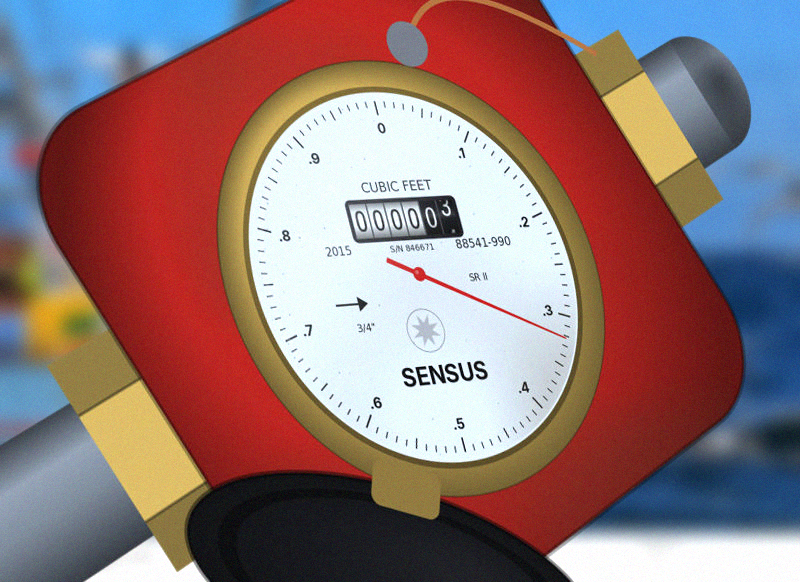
3.32 ft³
